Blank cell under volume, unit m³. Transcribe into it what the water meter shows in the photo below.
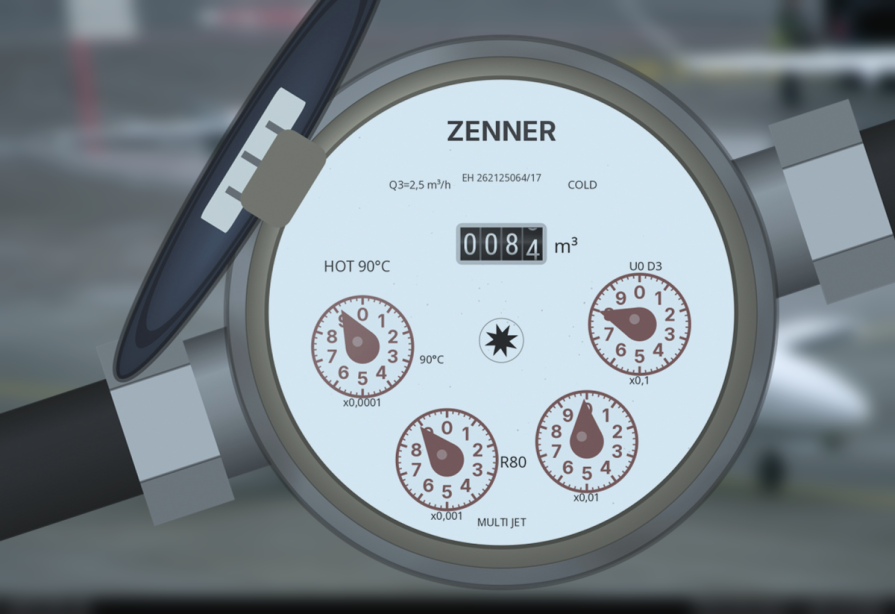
83.7989 m³
